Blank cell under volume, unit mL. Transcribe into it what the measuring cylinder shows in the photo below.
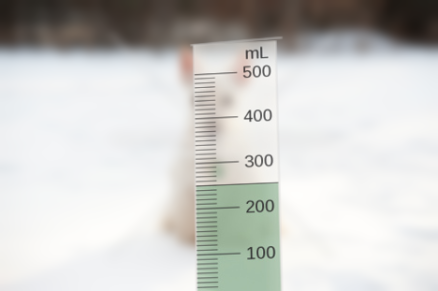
250 mL
